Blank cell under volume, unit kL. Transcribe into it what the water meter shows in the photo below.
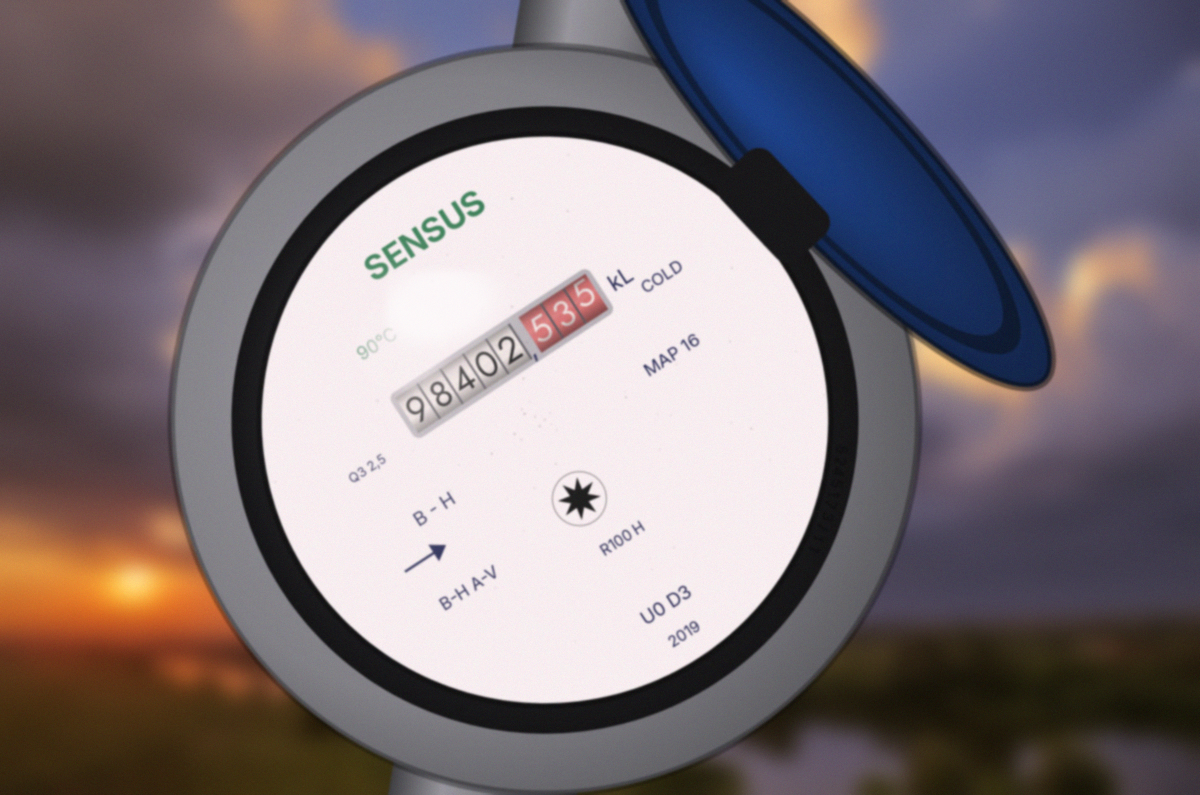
98402.535 kL
